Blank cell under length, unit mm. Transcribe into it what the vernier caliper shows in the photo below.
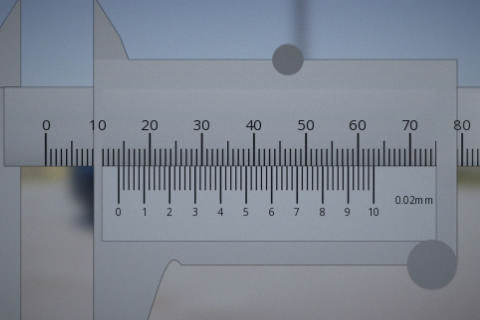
14.0 mm
